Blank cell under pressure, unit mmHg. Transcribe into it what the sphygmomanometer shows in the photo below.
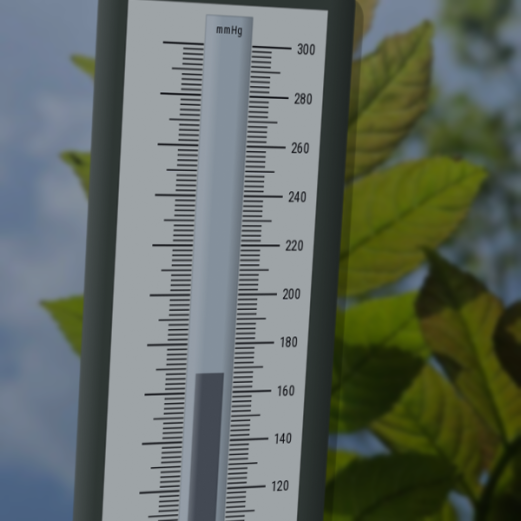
168 mmHg
